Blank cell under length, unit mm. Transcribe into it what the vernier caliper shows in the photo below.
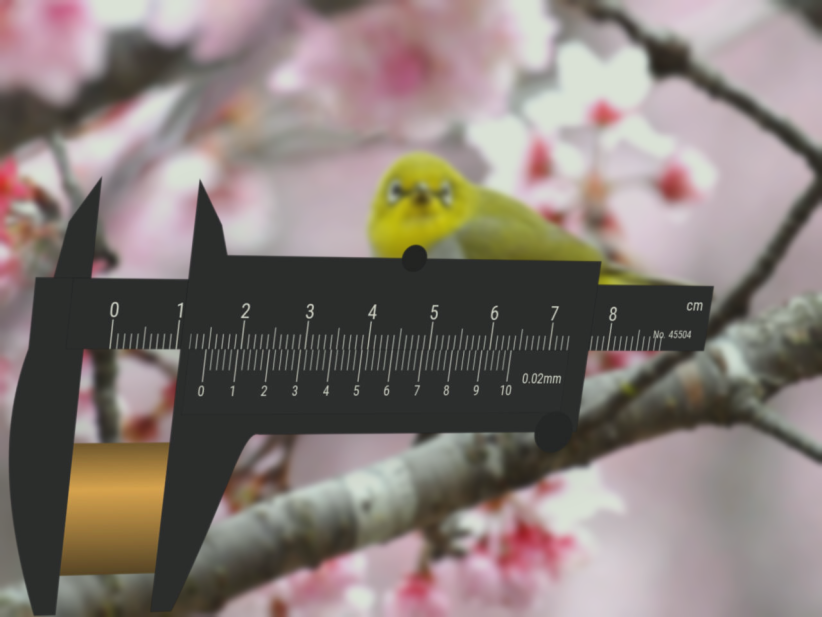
14.6 mm
